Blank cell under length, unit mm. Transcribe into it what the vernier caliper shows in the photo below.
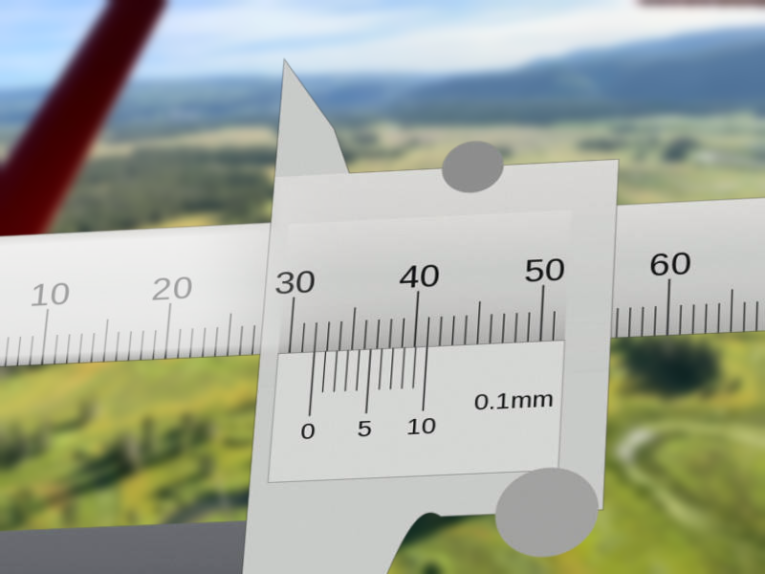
32.0 mm
